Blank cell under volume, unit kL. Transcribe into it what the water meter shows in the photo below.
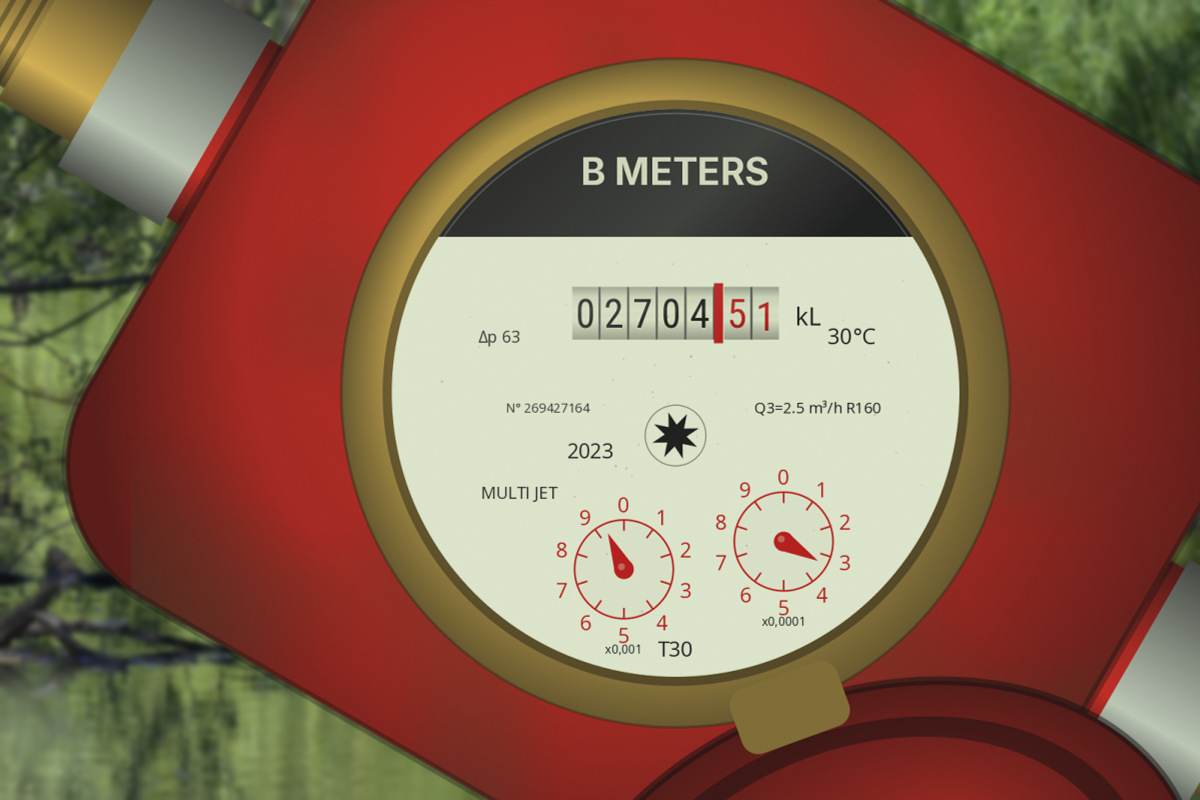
2704.5093 kL
